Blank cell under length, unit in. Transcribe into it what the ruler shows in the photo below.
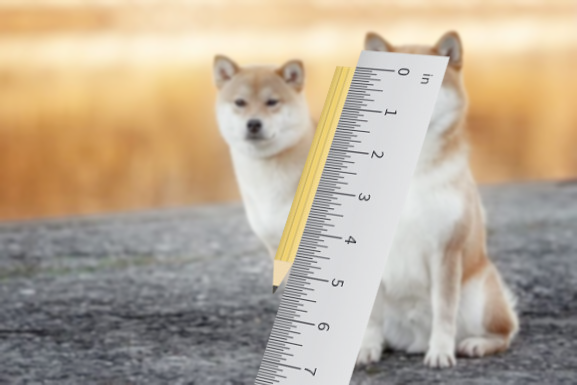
5.5 in
